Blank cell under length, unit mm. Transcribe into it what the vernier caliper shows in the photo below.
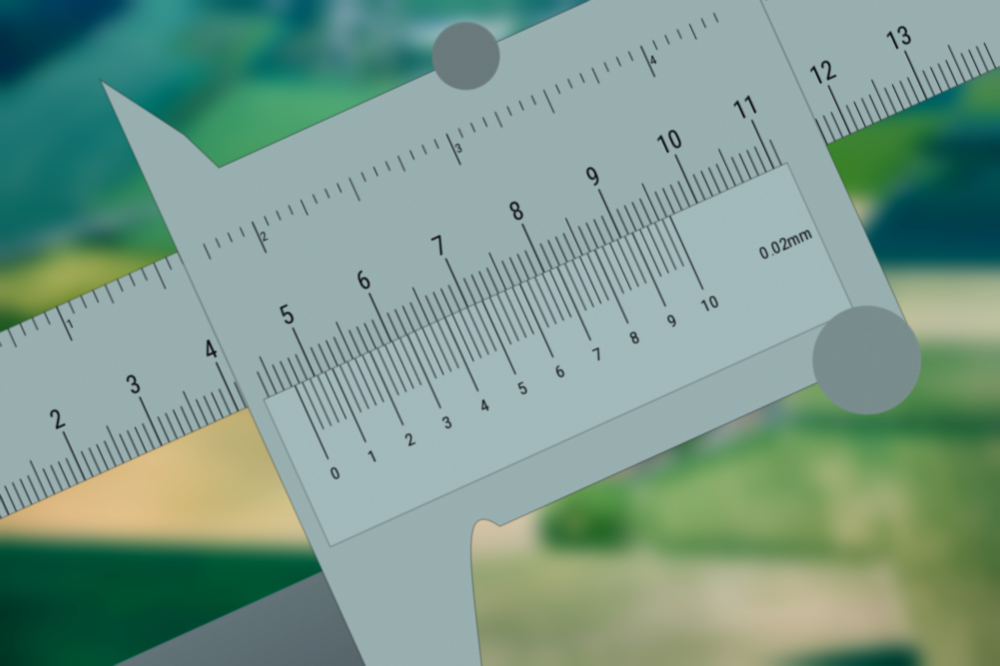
47.4 mm
